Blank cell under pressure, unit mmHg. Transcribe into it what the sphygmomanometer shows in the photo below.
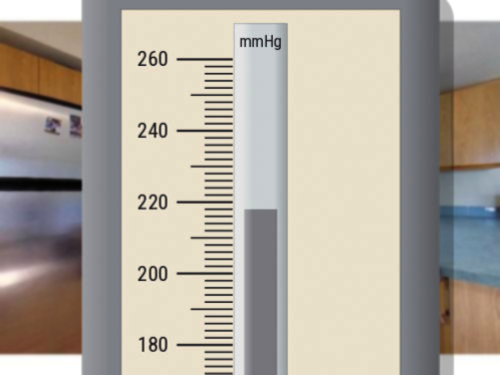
218 mmHg
